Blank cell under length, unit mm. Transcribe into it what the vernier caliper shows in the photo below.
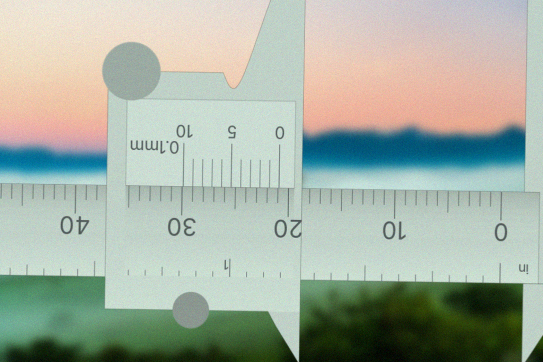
20.9 mm
